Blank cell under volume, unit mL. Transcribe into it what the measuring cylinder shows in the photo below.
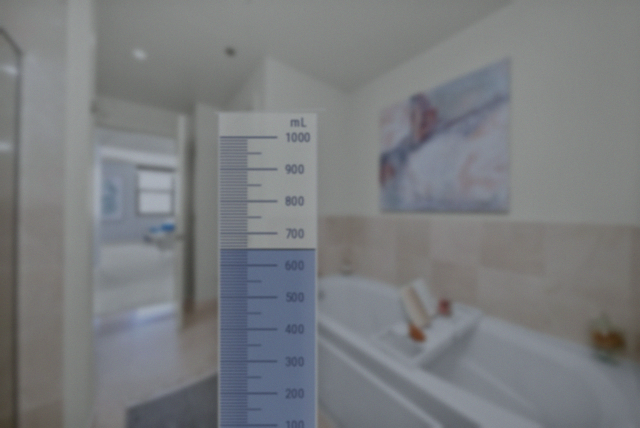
650 mL
